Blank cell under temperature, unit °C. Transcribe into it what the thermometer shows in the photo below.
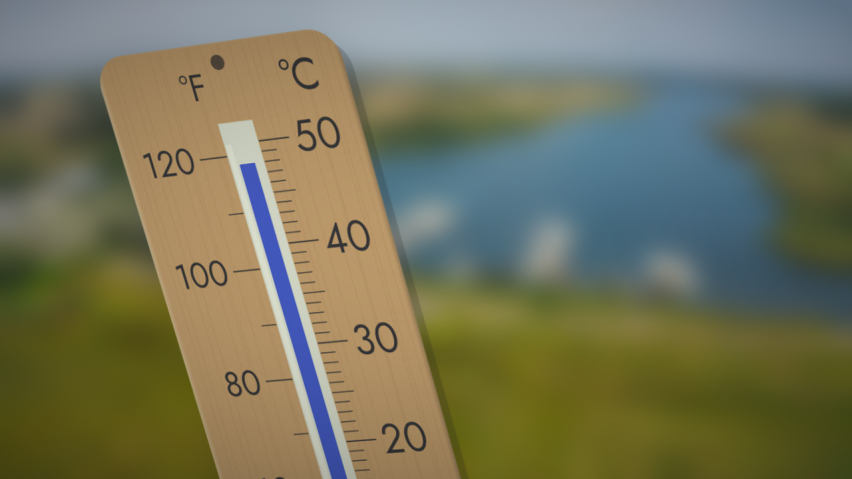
48 °C
